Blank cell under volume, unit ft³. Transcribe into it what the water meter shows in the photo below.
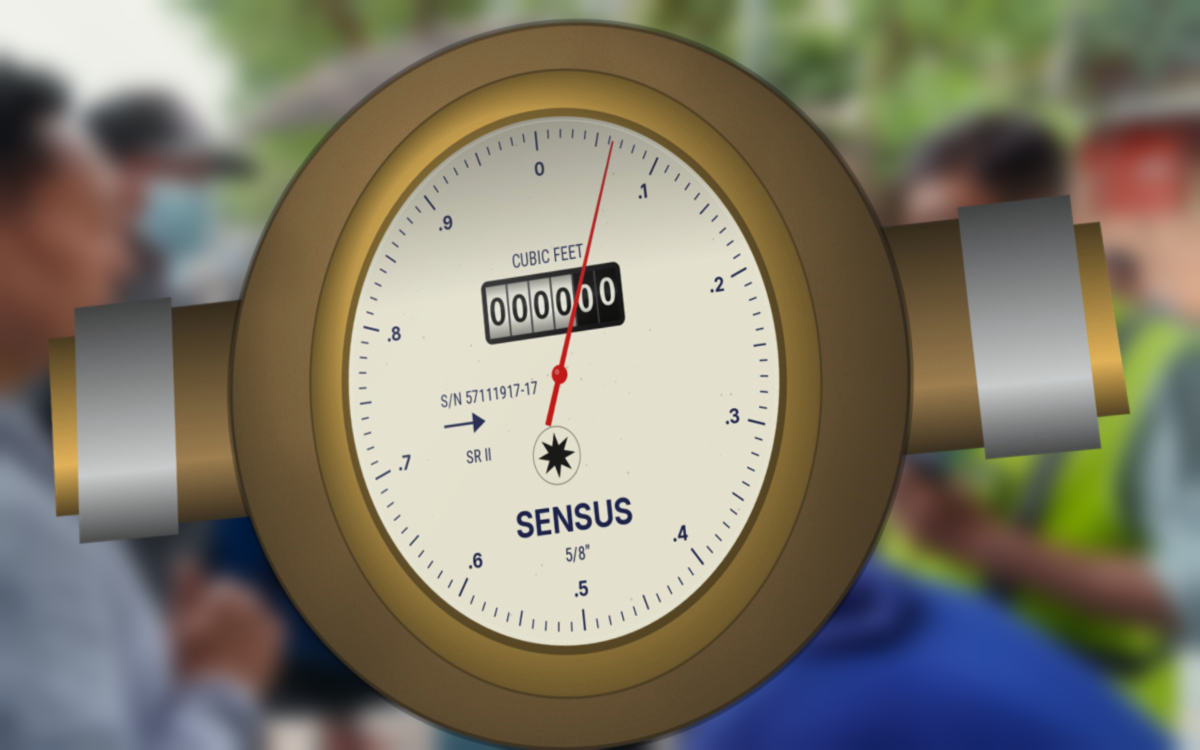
0.06 ft³
